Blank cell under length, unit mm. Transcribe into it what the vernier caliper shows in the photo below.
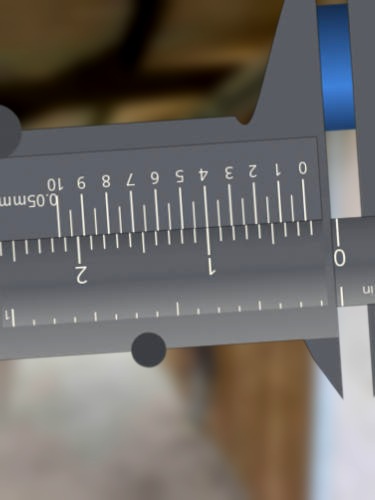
2.4 mm
